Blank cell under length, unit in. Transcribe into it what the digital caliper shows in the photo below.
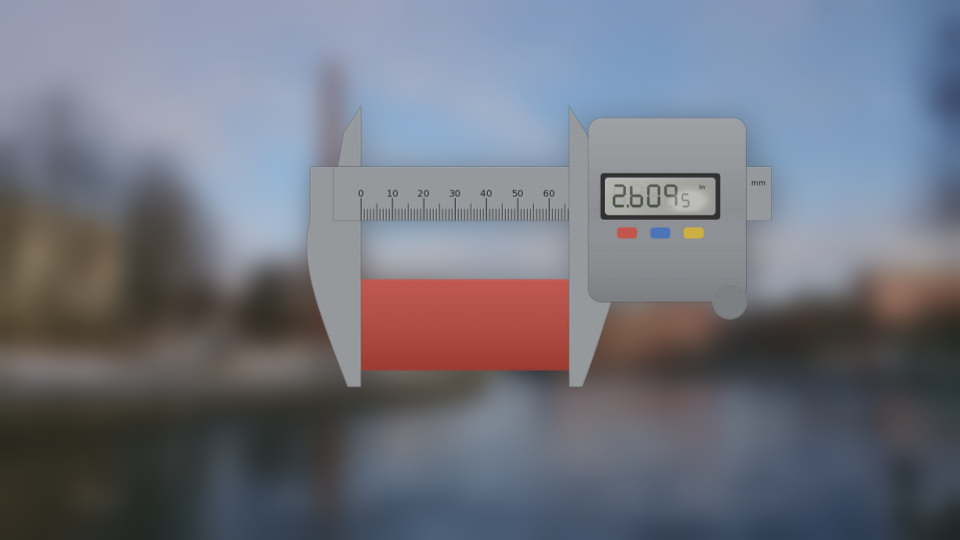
2.6095 in
